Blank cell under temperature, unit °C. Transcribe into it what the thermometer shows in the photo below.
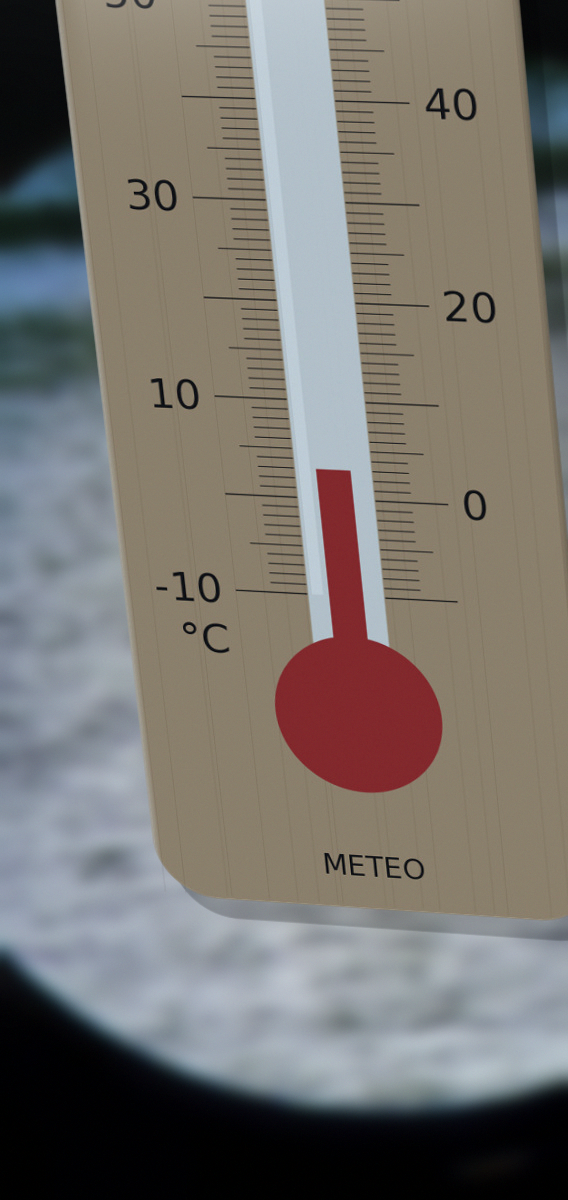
3 °C
